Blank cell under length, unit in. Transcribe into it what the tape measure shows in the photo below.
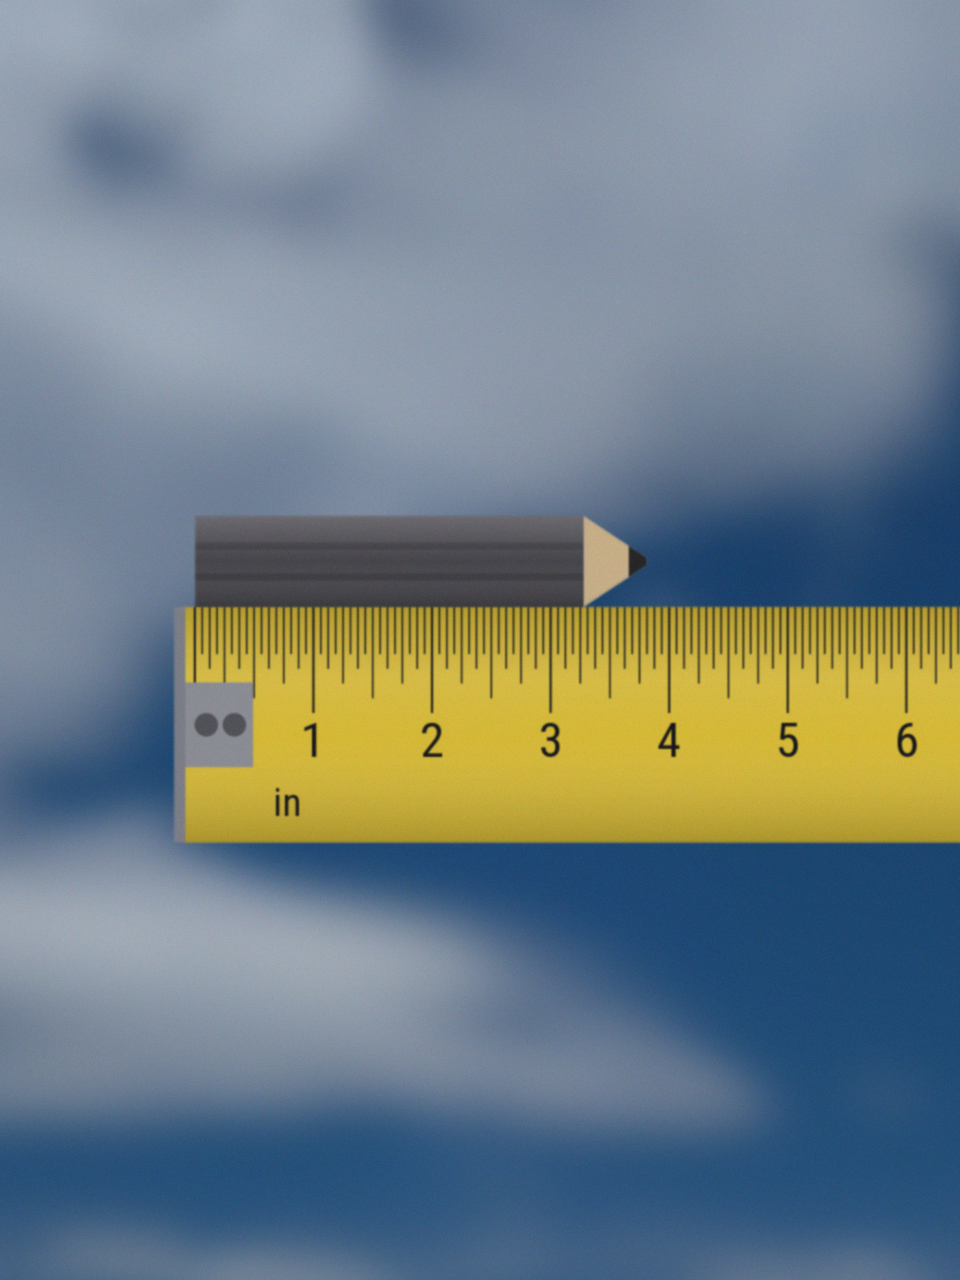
3.8125 in
